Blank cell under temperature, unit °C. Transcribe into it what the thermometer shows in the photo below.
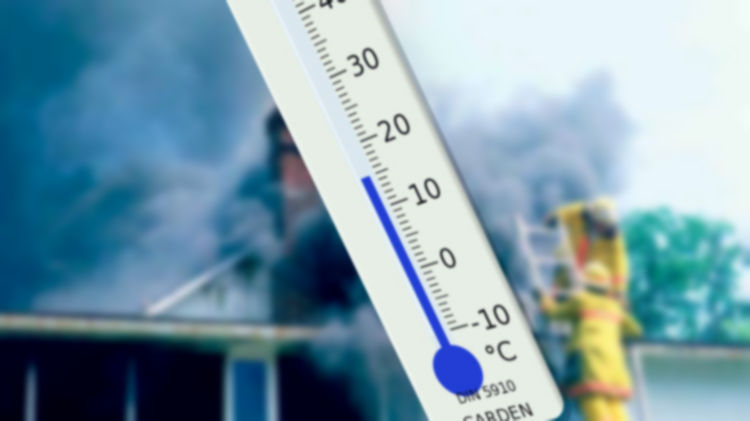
15 °C
